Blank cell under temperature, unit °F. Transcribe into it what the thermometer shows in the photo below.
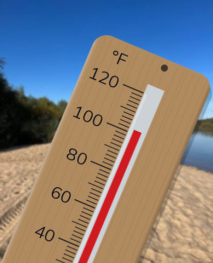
102 °F
